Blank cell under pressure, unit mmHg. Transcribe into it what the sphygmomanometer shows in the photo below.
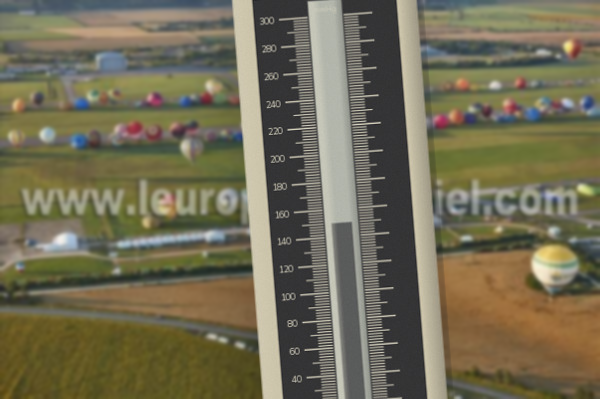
150 mmHg
